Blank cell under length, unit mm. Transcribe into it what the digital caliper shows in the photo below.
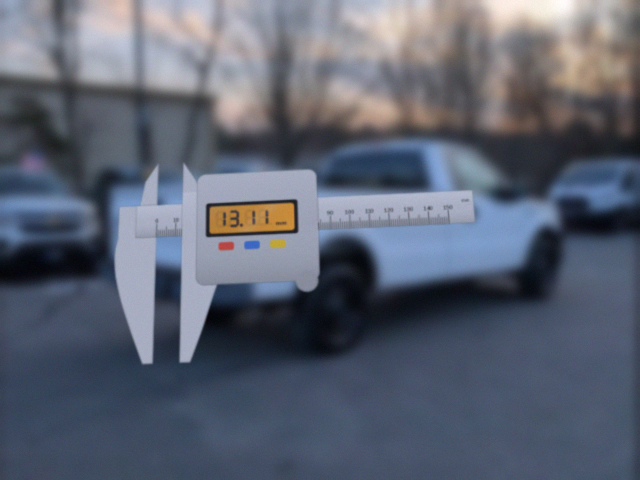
13.11 mm
